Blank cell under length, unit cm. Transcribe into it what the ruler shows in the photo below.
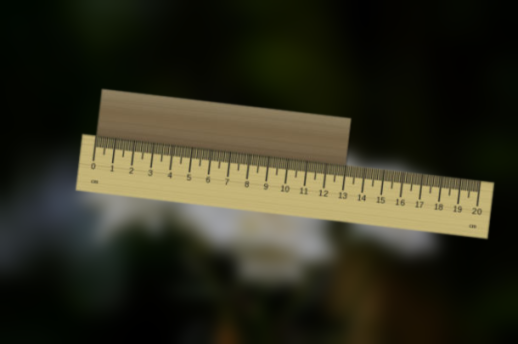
13 cm
